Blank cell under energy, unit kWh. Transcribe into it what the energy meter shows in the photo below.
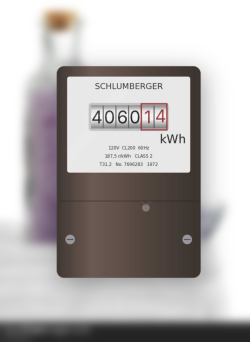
4060.14 kWh
